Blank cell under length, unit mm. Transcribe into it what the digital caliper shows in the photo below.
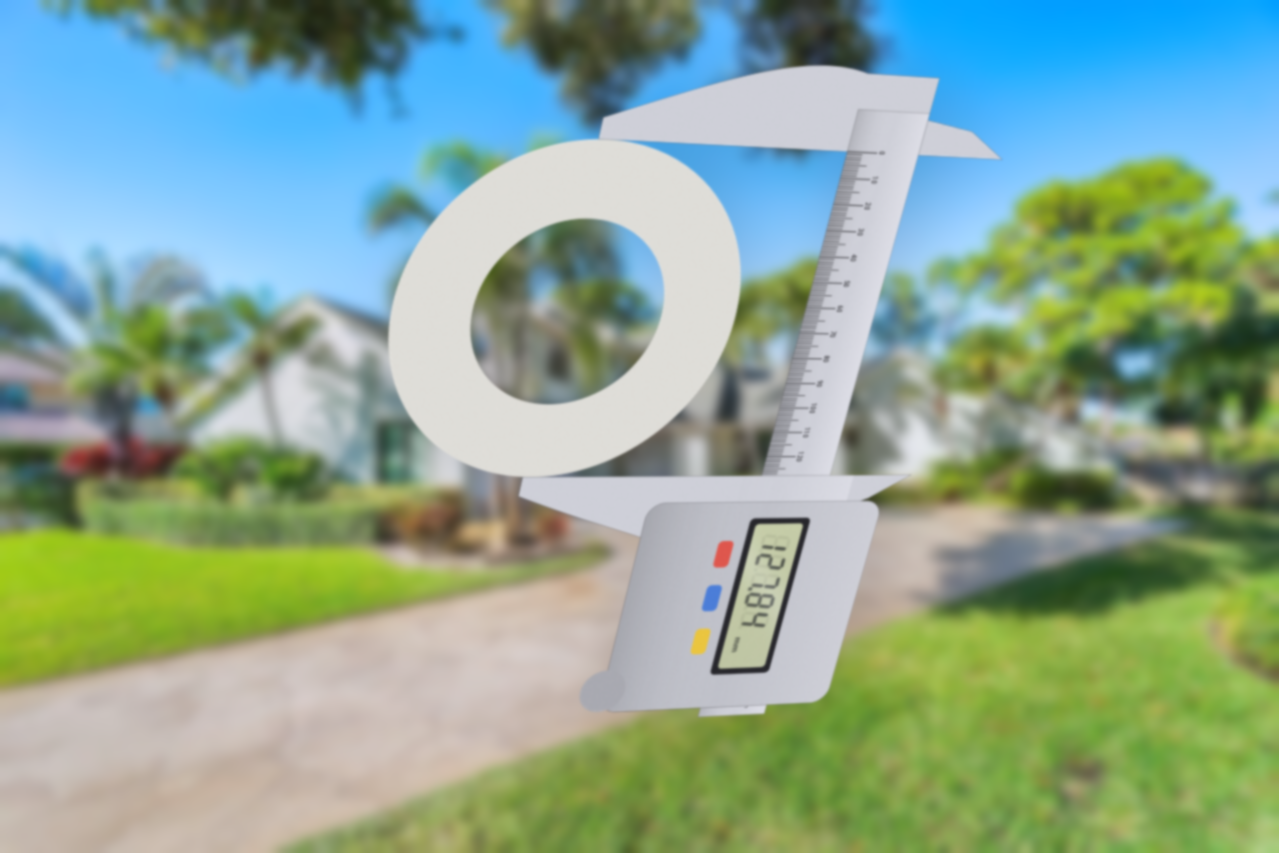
127.84 mm
